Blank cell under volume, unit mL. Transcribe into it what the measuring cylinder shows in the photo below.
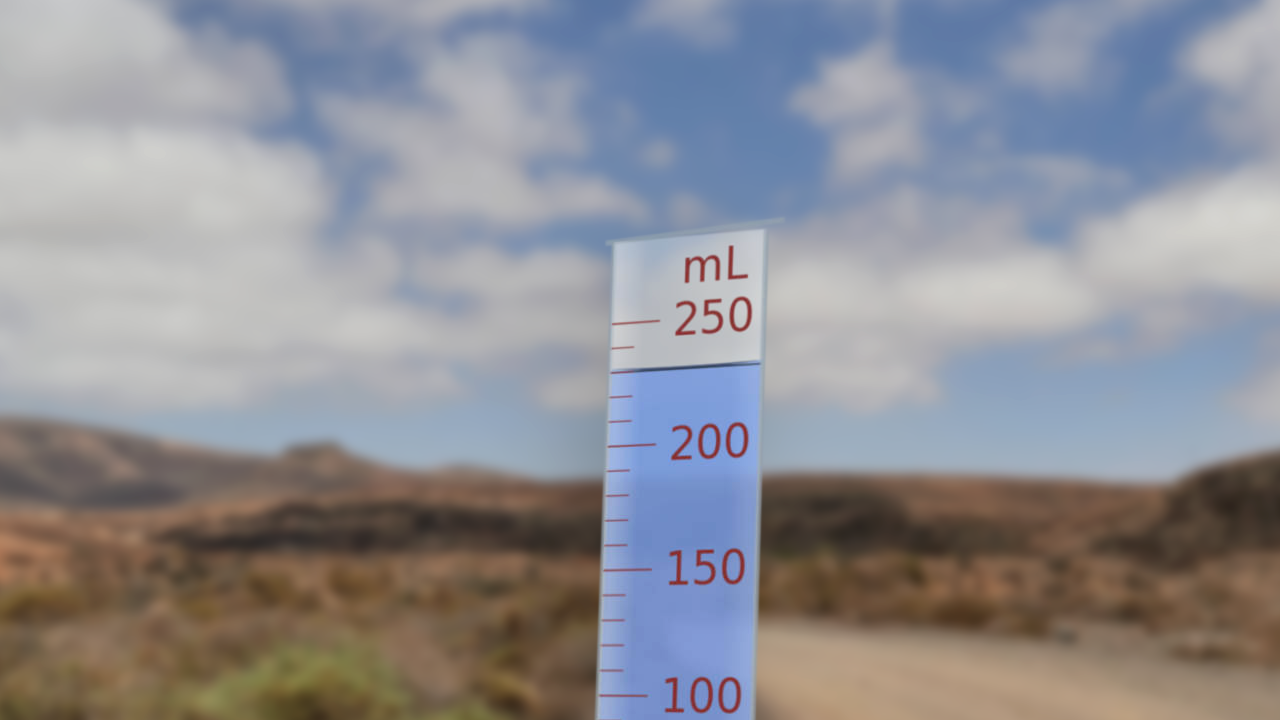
230 mL
